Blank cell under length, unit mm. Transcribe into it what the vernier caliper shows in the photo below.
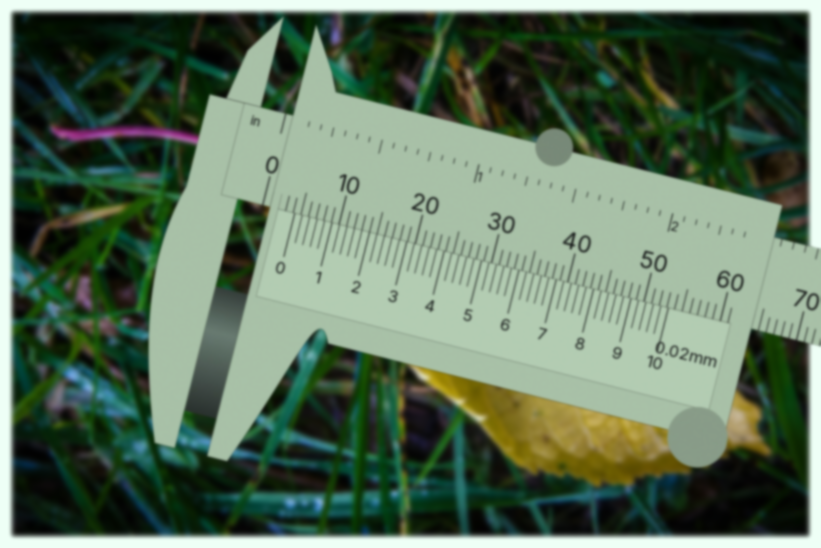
4.2 mm
